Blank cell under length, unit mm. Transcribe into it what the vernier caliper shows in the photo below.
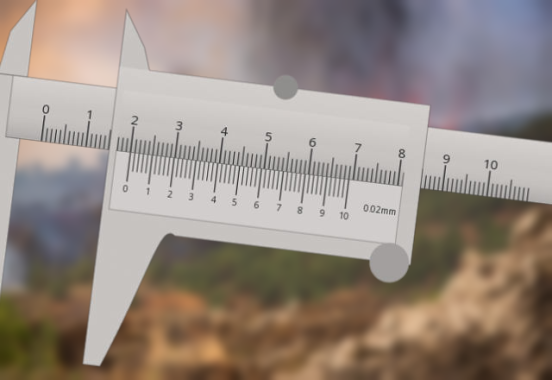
20.0 mm
